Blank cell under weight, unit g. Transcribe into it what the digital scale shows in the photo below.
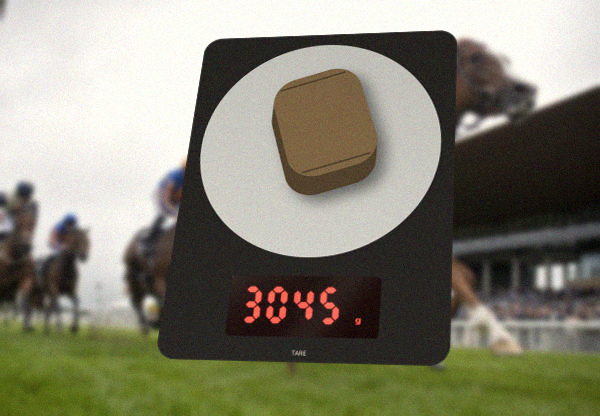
3045 g
